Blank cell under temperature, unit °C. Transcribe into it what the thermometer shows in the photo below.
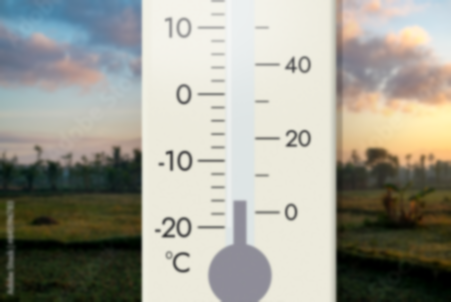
-16 °C
